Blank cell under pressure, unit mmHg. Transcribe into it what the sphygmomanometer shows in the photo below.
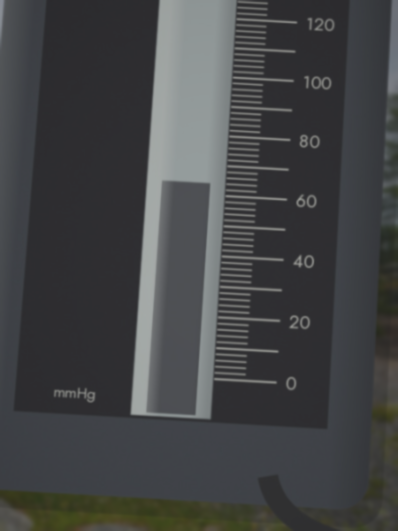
64 mmHg
